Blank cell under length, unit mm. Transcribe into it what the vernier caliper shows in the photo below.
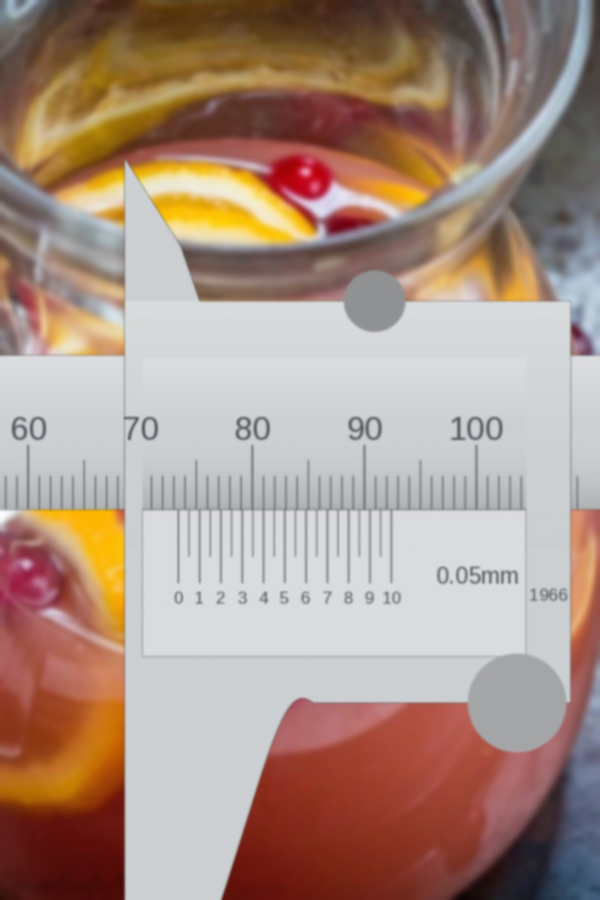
73.4 mm
